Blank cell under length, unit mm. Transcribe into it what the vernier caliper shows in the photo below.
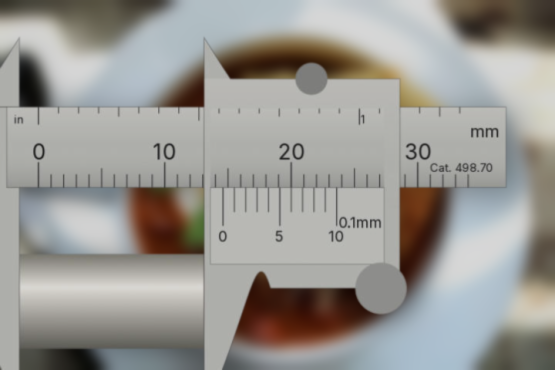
14.6 mm
